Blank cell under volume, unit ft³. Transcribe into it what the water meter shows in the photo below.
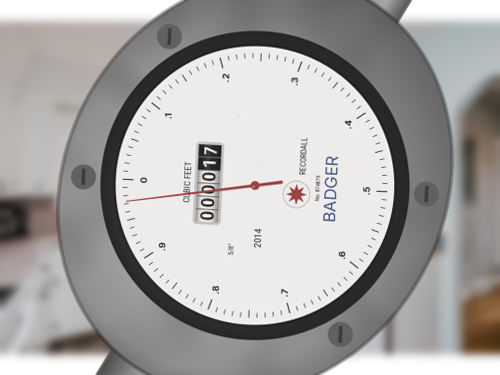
16.97 ft³
